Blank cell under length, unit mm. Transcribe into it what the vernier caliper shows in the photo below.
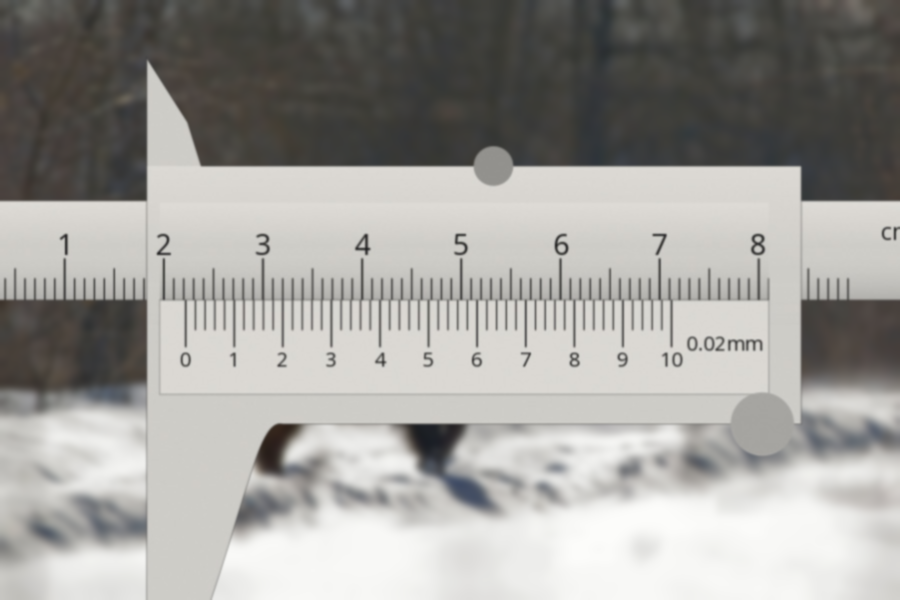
22.2 mm
